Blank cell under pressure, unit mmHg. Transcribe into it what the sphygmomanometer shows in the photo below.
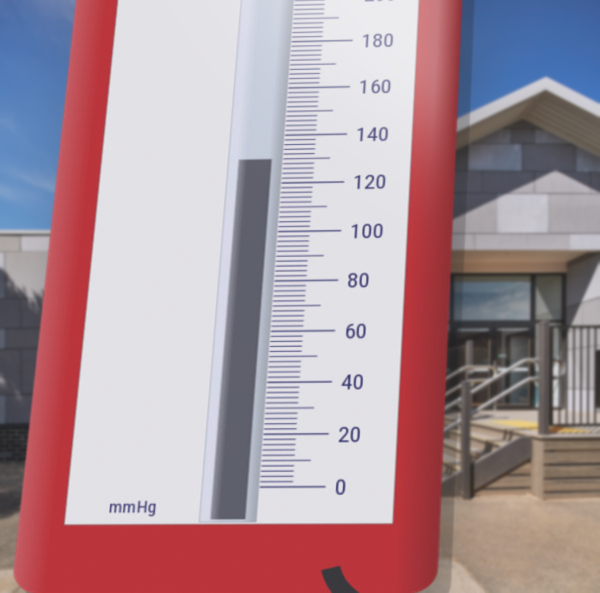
130 mmHg
